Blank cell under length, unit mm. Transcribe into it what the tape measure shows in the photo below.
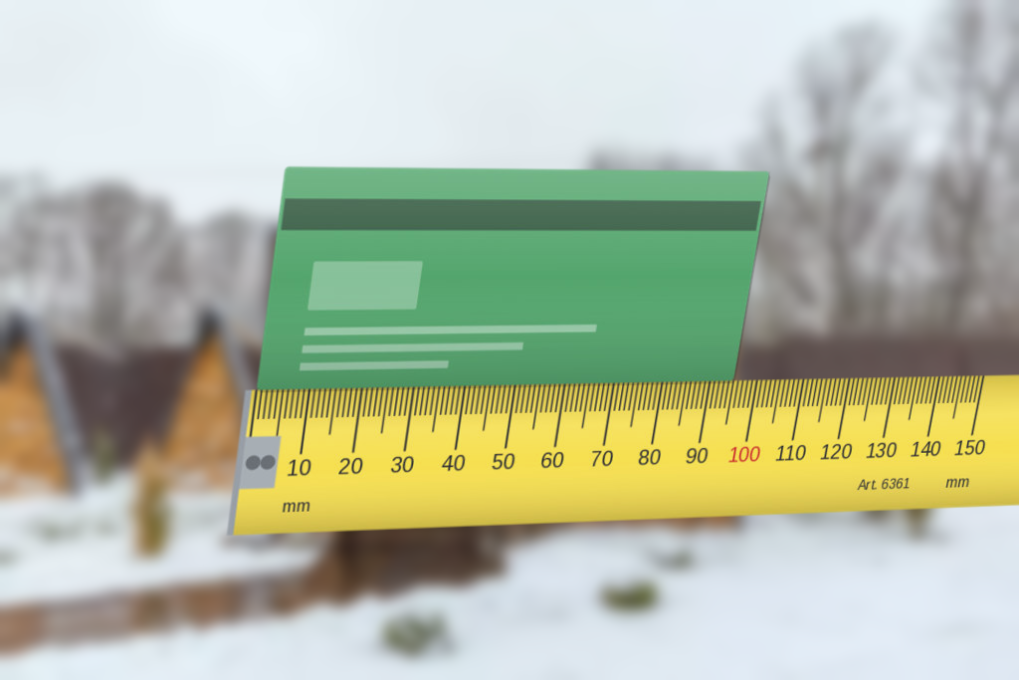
95 mm
